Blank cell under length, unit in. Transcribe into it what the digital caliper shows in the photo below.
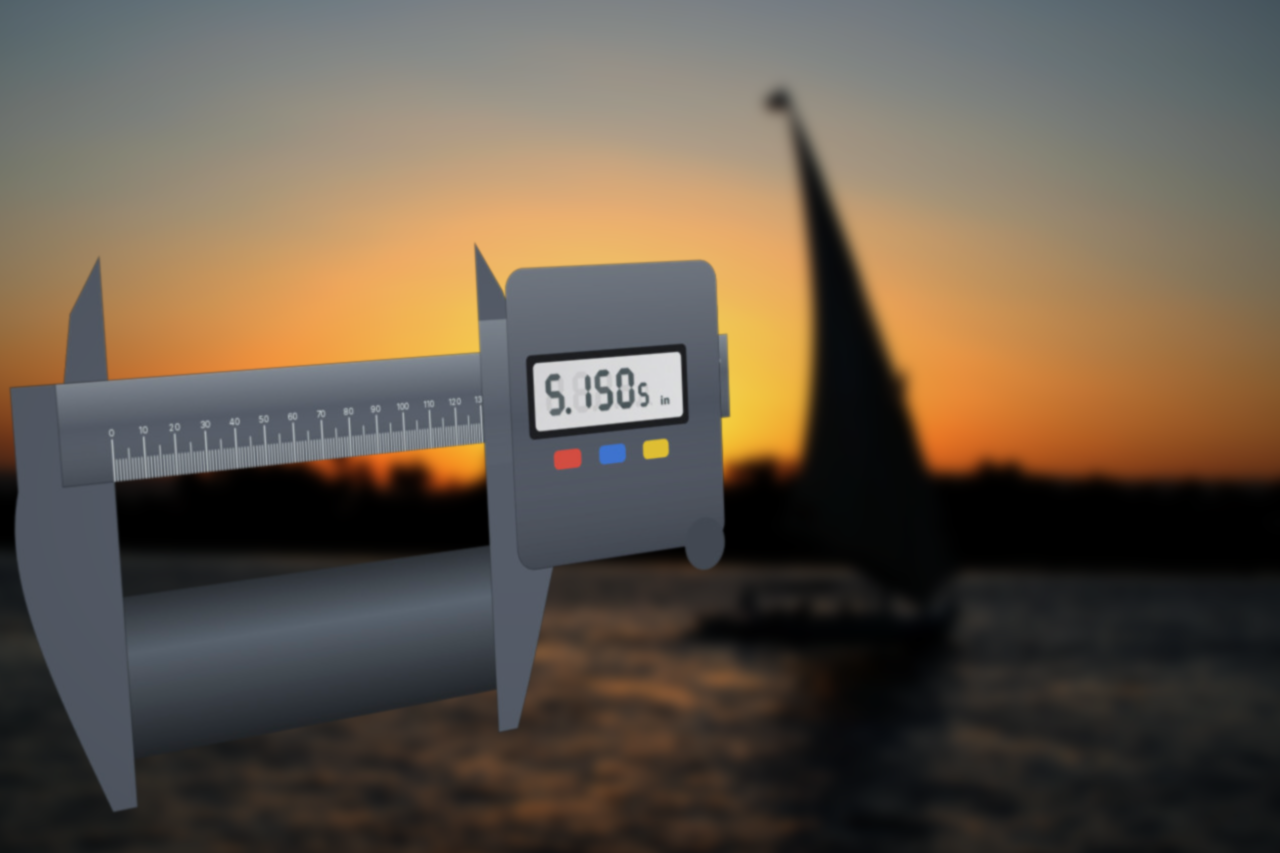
5.1505 in
